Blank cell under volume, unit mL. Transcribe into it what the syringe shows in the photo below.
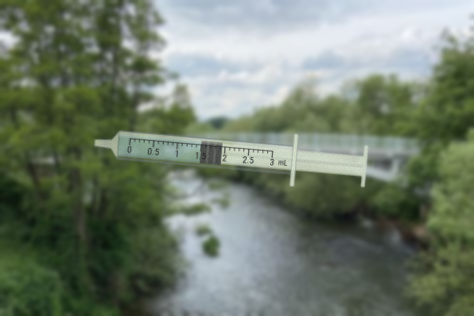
1.5 mL
